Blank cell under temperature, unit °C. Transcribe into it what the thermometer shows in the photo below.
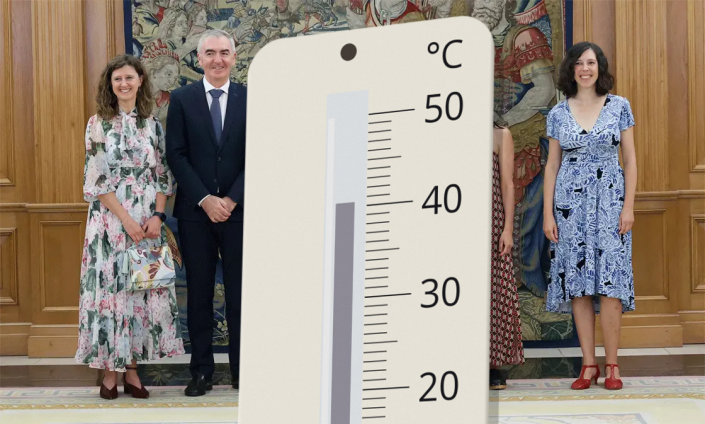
40.5 °C
